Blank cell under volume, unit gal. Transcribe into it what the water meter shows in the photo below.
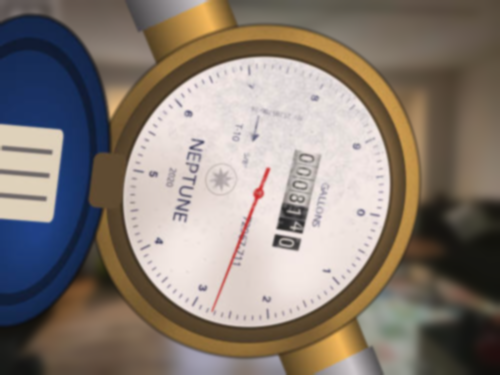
8142.7 gal
